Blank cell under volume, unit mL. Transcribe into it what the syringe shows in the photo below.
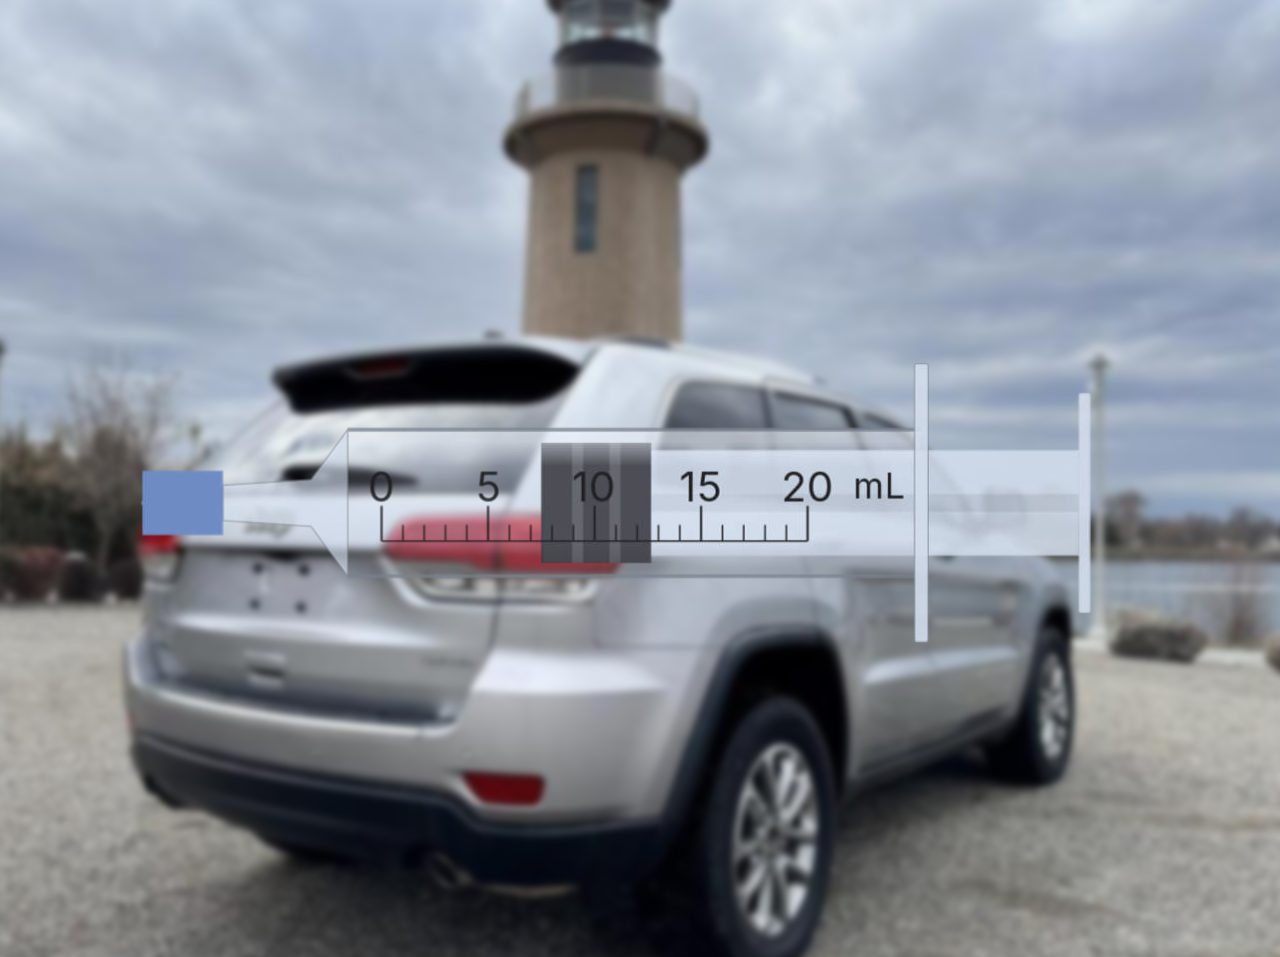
7.5 mL
